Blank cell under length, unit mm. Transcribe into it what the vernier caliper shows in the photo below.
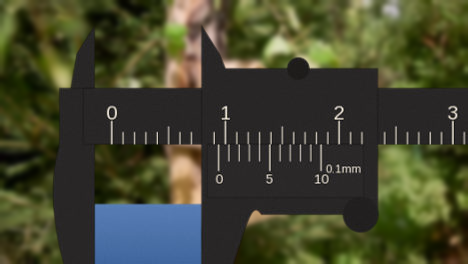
9.4 mm
